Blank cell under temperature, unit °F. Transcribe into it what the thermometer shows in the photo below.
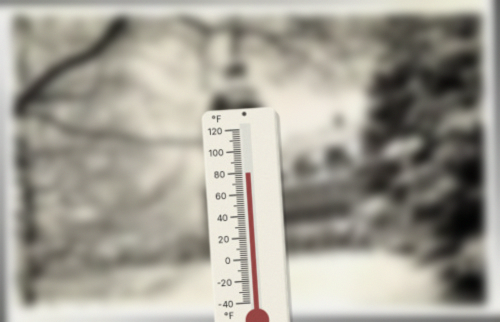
80 °F
